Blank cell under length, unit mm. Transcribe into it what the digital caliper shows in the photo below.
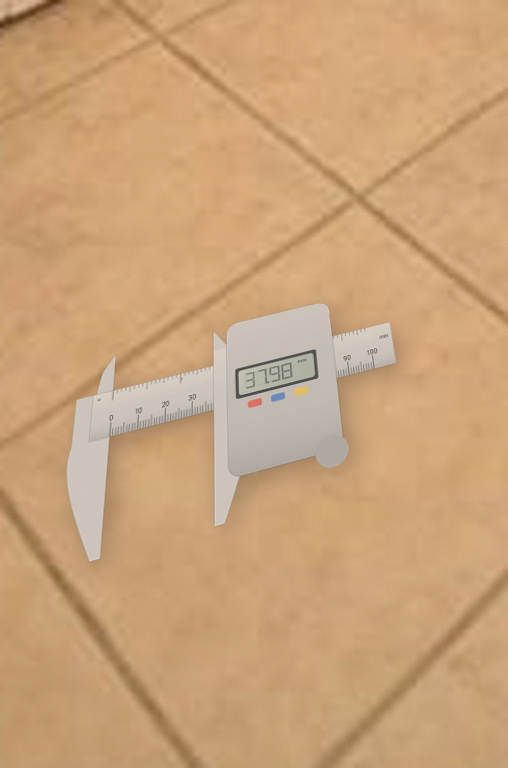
37.98 mm
